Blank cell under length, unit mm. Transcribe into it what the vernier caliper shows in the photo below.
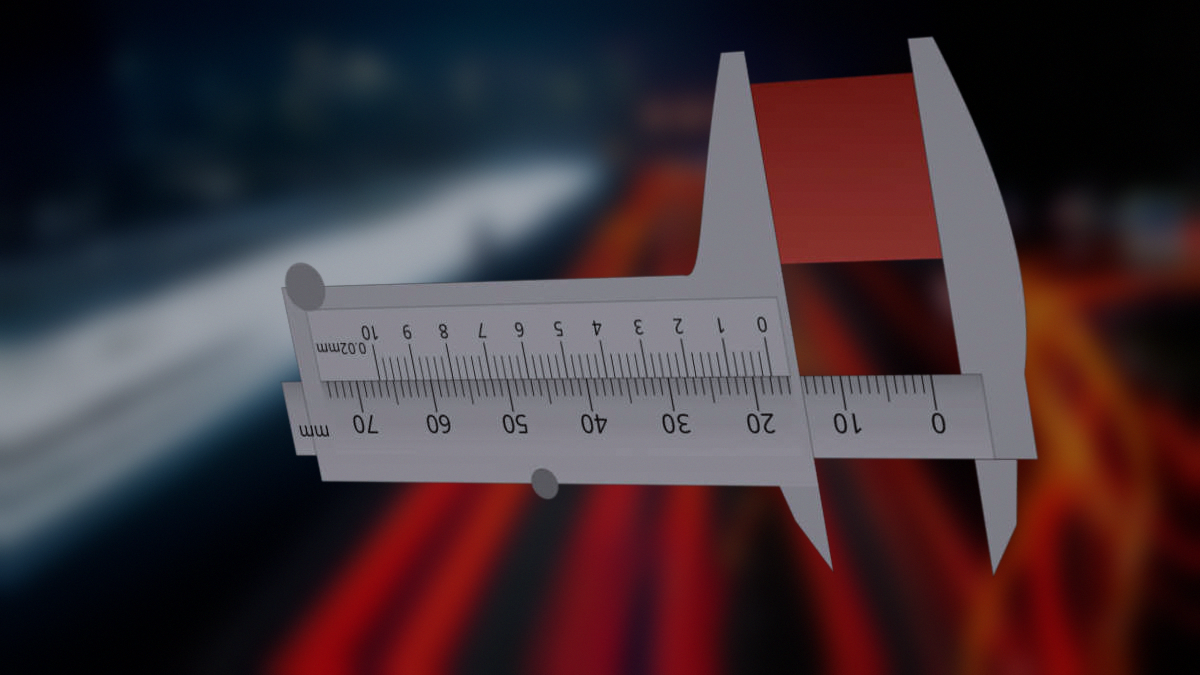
17.8 mm
